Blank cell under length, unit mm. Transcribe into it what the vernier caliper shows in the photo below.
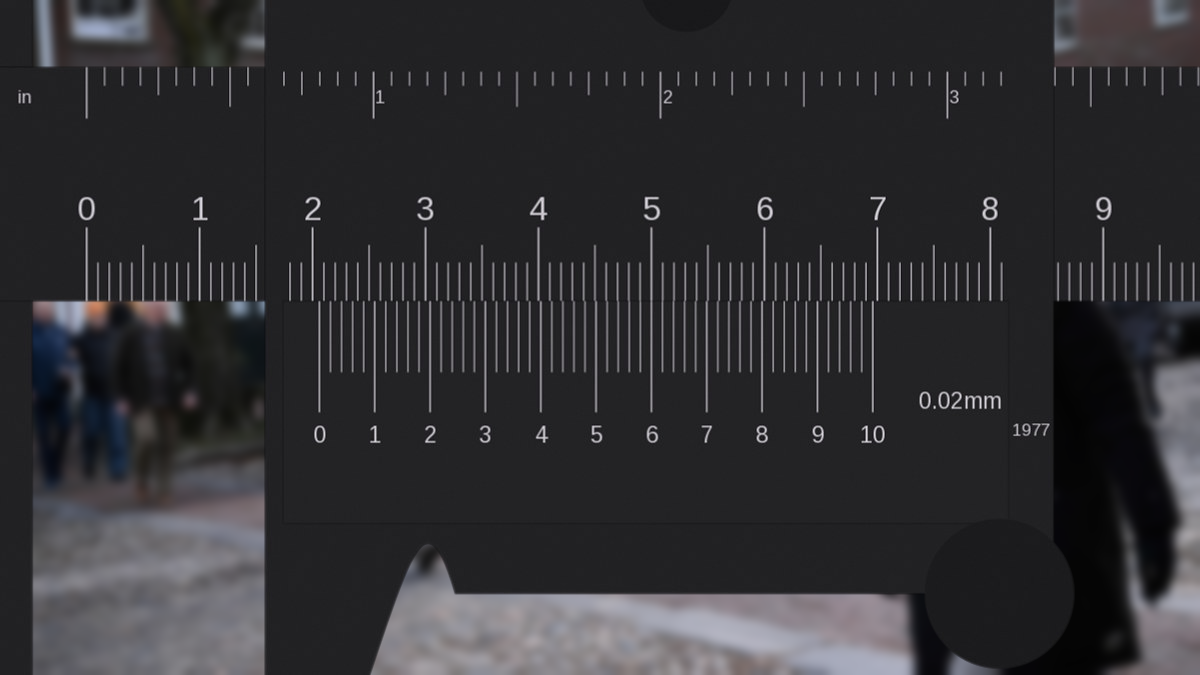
20.6 mm
